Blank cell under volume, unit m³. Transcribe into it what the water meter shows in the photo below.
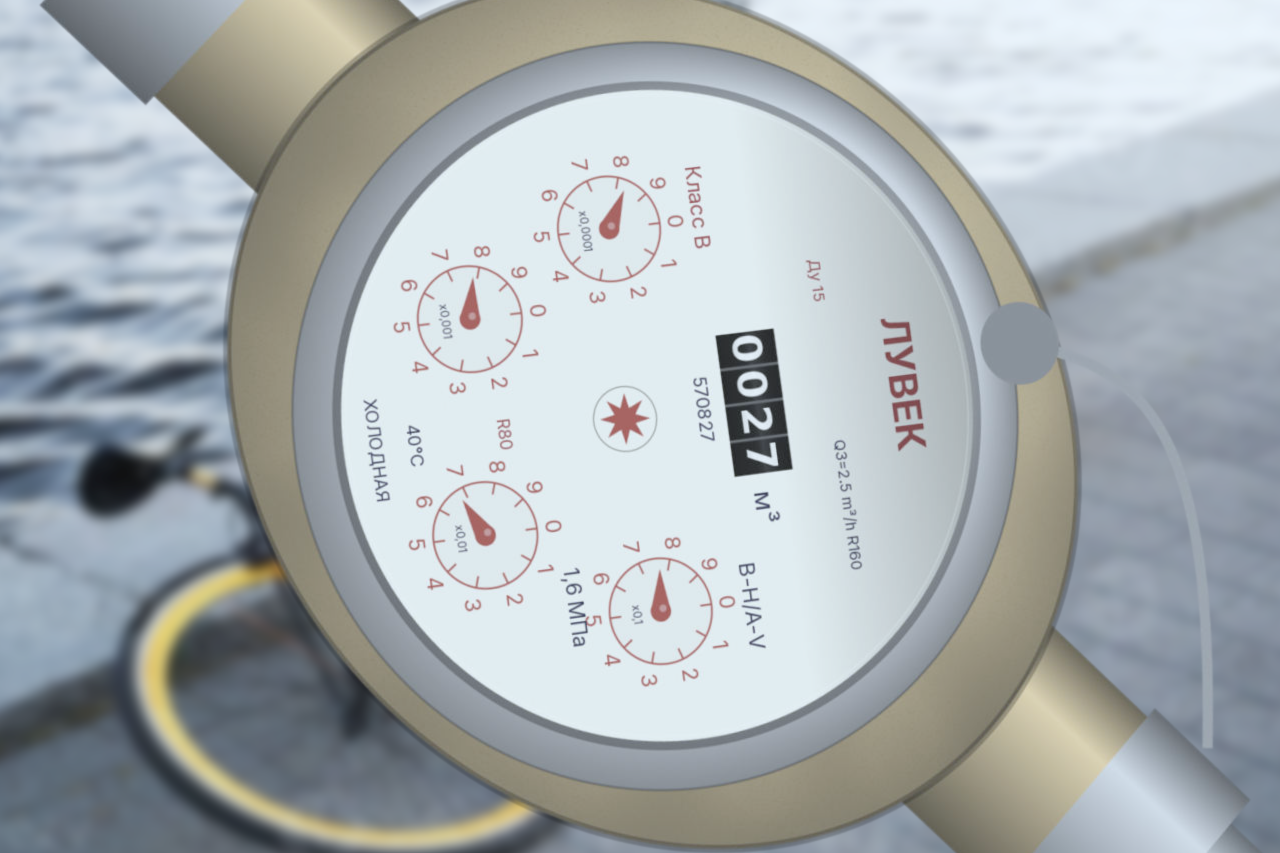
27.7678 m³
